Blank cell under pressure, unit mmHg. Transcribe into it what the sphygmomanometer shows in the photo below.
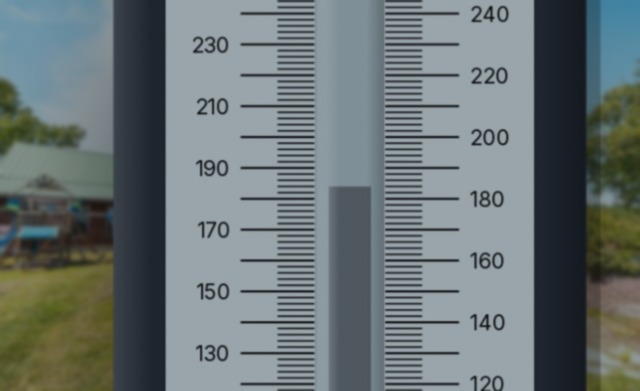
184 mmHg
